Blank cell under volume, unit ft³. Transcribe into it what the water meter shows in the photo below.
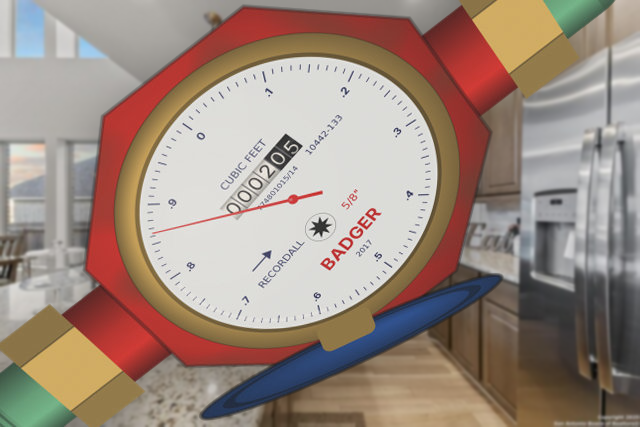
204.86 ft³
